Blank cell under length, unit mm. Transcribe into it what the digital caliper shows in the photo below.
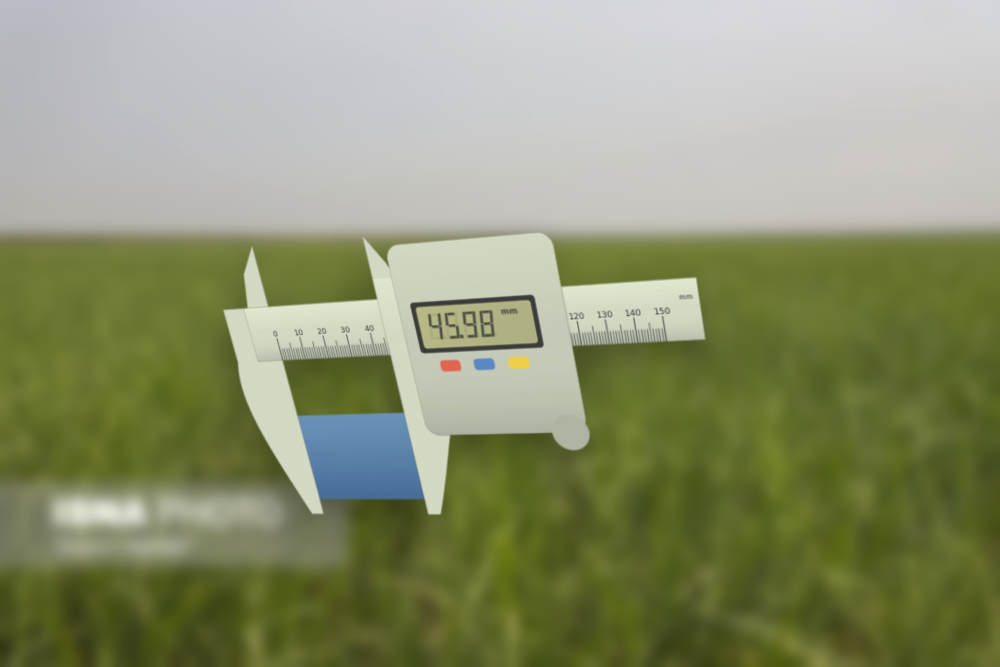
45.98 mm
